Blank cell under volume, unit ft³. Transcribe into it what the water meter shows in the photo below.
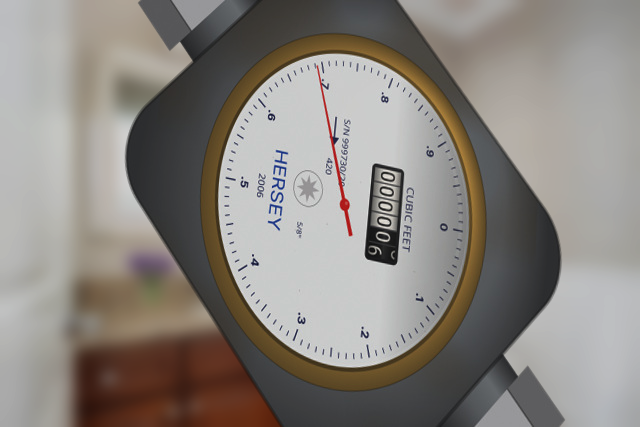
5.69 ft³
